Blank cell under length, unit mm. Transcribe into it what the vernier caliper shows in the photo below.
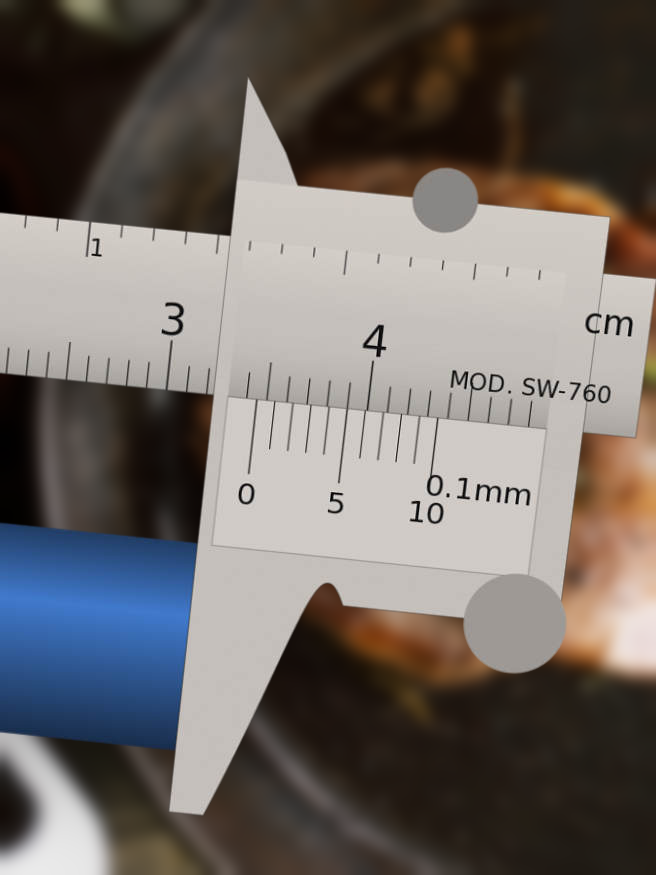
34.5 mm
